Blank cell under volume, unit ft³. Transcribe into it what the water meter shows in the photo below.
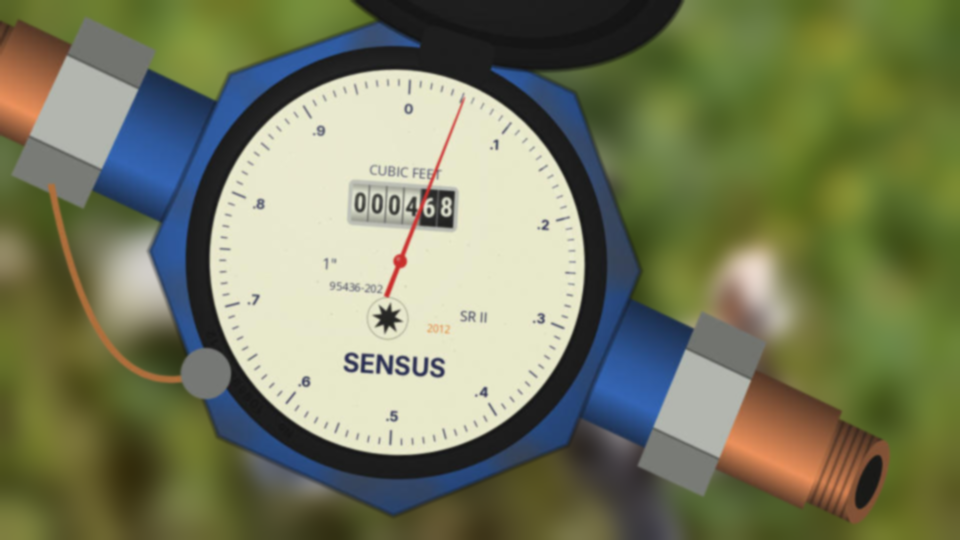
468.05 ft³
